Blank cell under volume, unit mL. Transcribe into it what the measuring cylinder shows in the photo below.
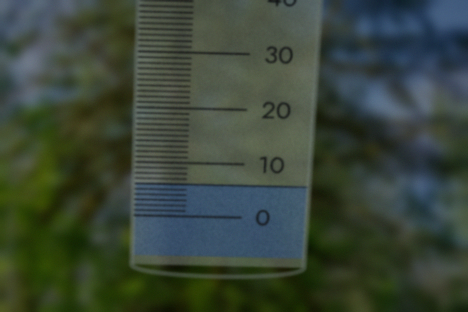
6 mL
